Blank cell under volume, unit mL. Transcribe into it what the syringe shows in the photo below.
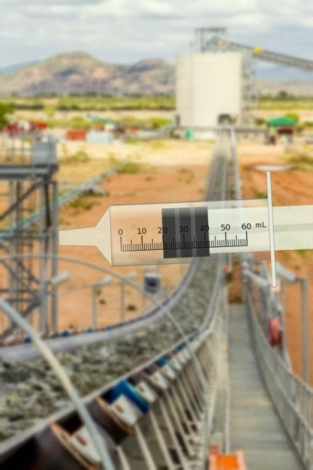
20 mL
